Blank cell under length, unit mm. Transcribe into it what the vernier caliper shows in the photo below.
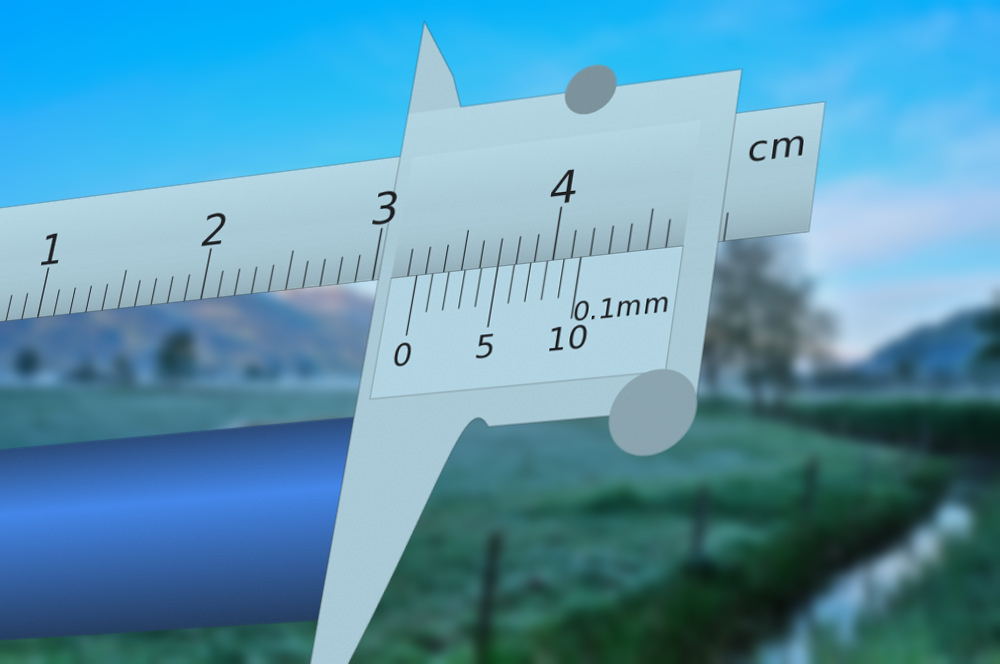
32.5 mm
